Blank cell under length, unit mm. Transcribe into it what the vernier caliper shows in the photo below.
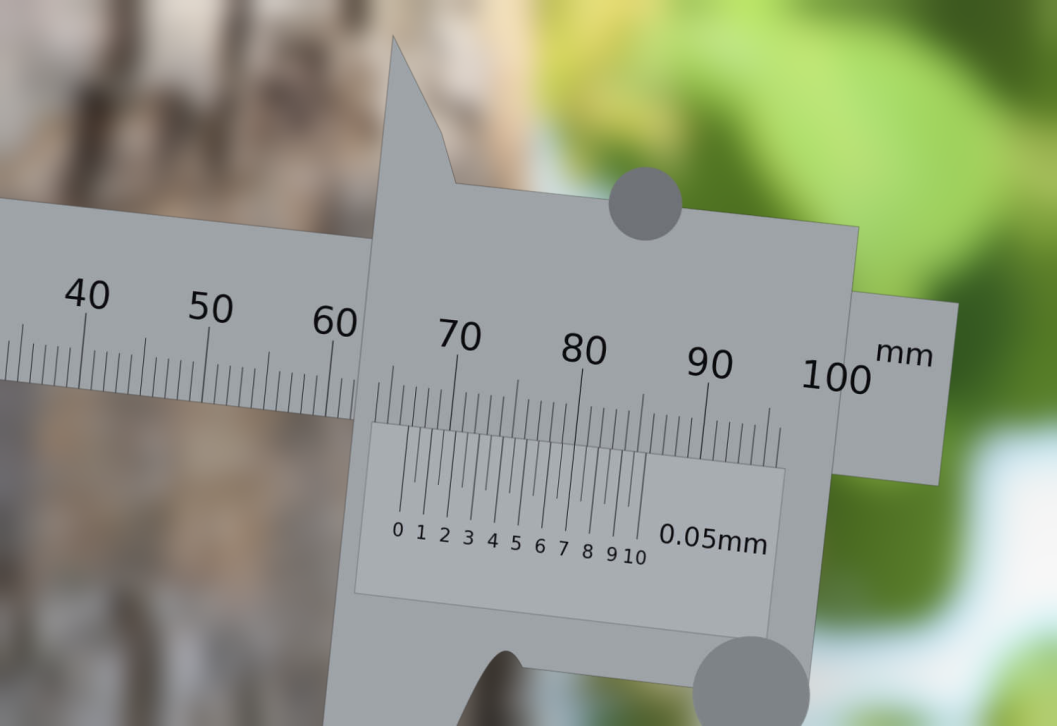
66.7 mm
